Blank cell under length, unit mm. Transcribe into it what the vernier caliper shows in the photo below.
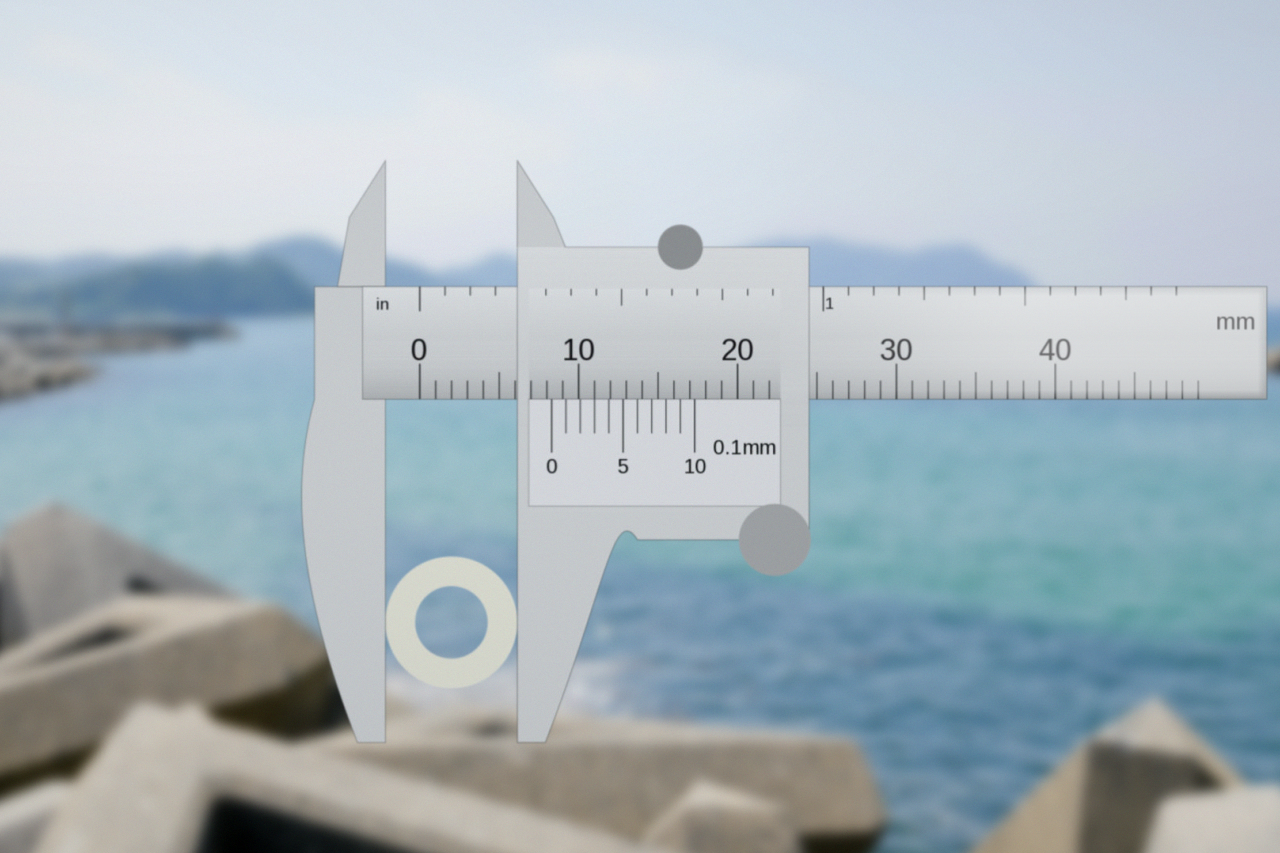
8.3 mm
